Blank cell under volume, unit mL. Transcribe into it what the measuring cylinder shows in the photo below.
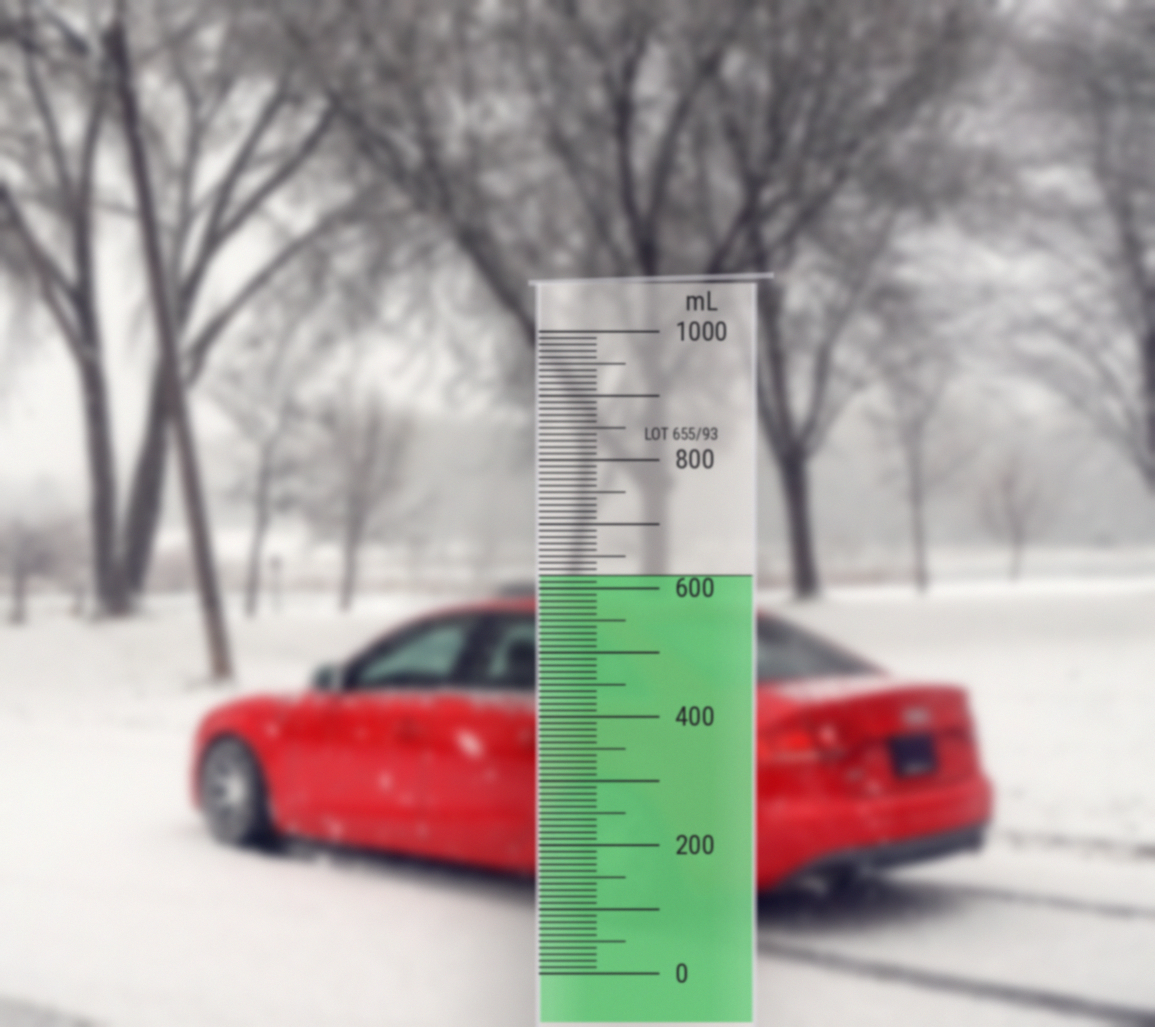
620 mL
